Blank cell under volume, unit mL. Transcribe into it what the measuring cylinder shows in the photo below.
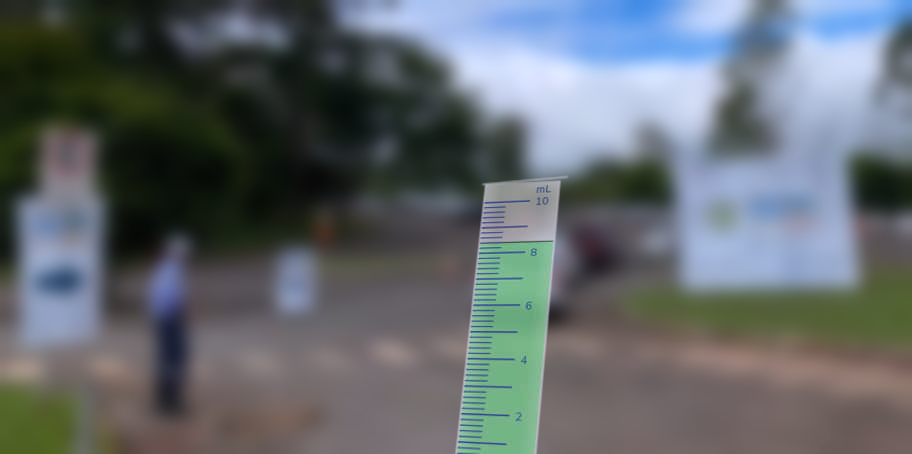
8.4 mL
